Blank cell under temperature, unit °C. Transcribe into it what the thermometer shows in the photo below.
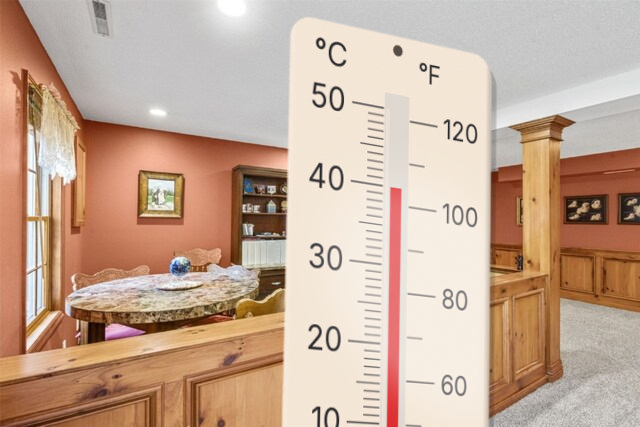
40 °C
